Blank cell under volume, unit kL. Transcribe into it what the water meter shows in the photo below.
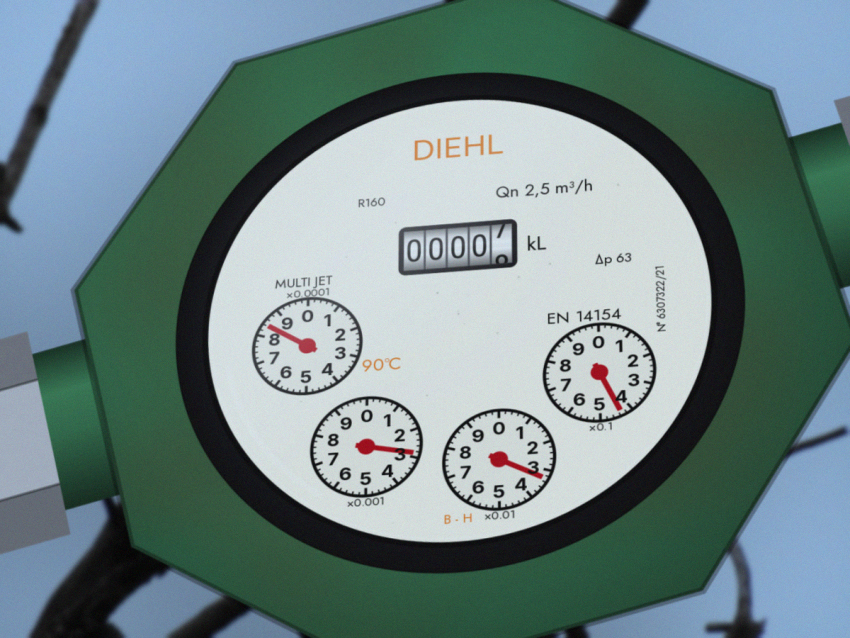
7.4328 kL
